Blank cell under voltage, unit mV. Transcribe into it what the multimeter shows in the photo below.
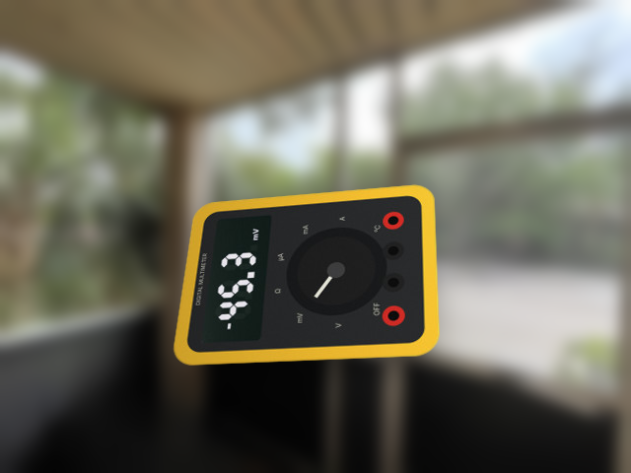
-45.3 mV
